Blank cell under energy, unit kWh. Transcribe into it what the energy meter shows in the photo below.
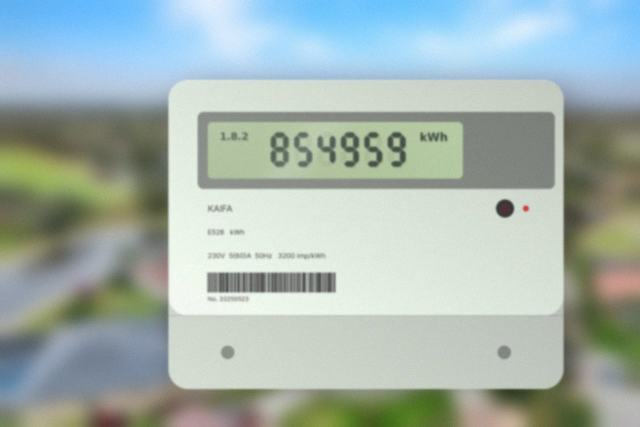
854959 kWh
